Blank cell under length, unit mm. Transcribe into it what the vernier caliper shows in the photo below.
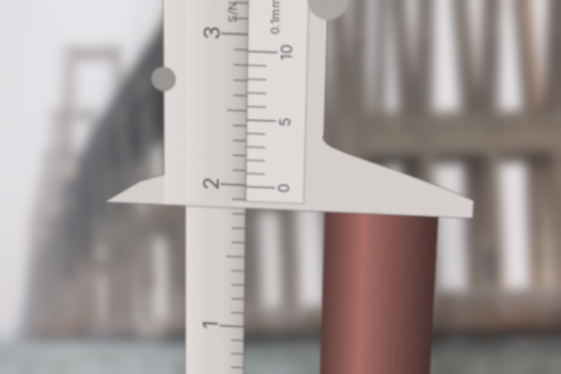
19.9 mm
